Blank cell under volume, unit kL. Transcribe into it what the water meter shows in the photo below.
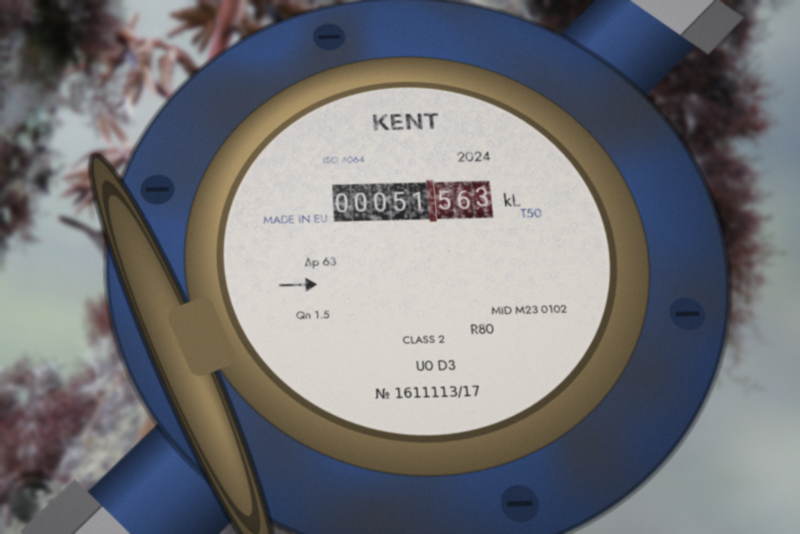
51.563 kL
